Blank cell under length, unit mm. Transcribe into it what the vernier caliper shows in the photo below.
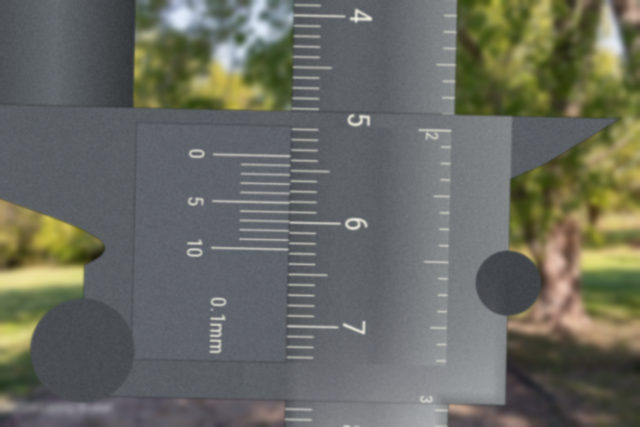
53.6 mm
